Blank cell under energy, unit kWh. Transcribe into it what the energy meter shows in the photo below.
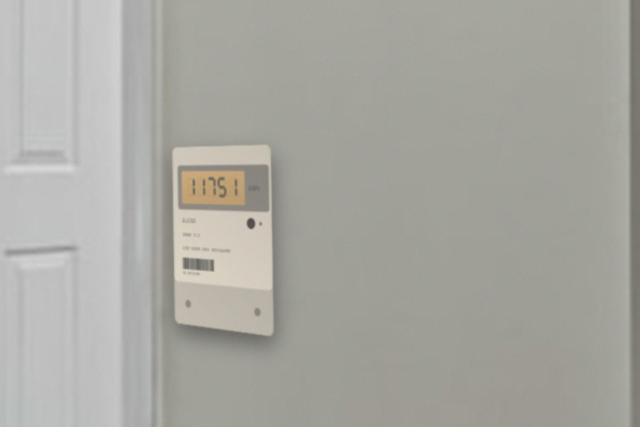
11751 kWh
